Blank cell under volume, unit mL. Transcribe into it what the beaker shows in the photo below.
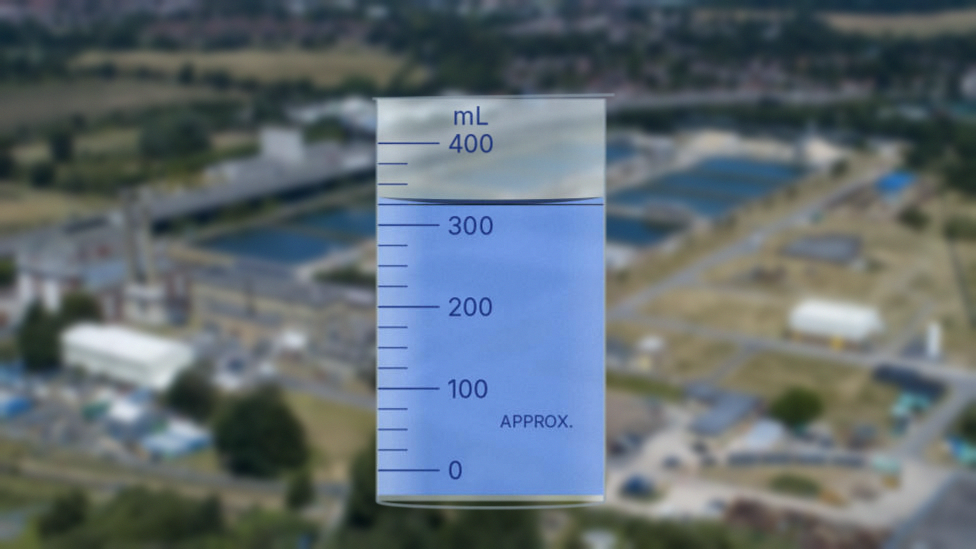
325 mL
